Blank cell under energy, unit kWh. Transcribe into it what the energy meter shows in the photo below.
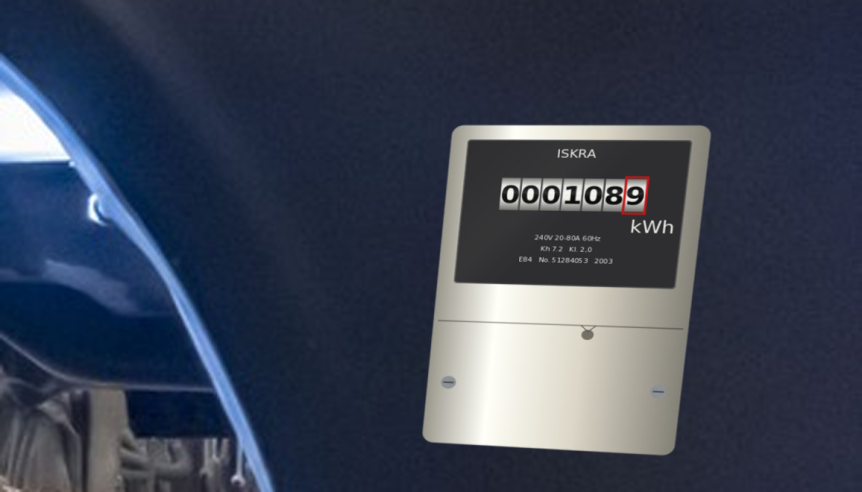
108.9 kWh
